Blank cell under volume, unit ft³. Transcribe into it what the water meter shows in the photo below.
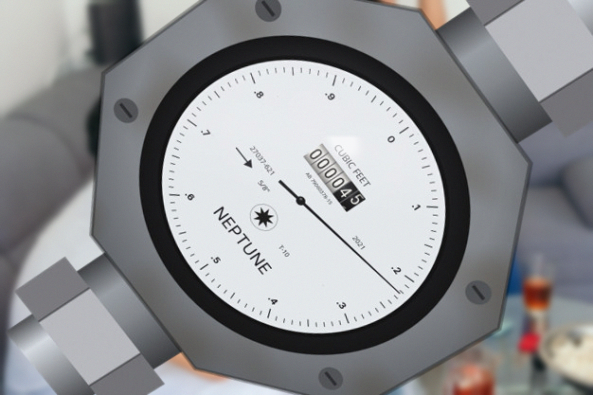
45.22 ft³
